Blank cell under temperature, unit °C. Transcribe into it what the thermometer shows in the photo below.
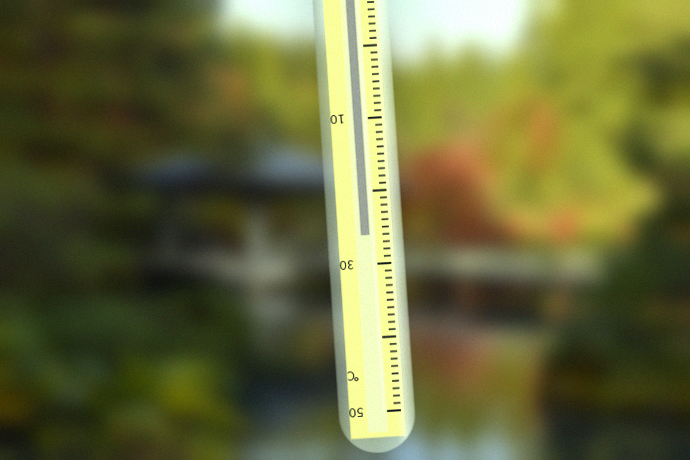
26 °C
